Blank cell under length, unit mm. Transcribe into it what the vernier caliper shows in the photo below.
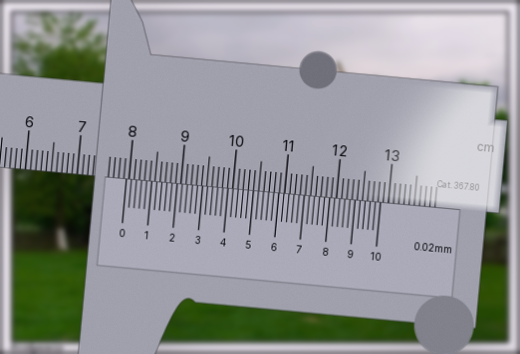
79.5 mm
